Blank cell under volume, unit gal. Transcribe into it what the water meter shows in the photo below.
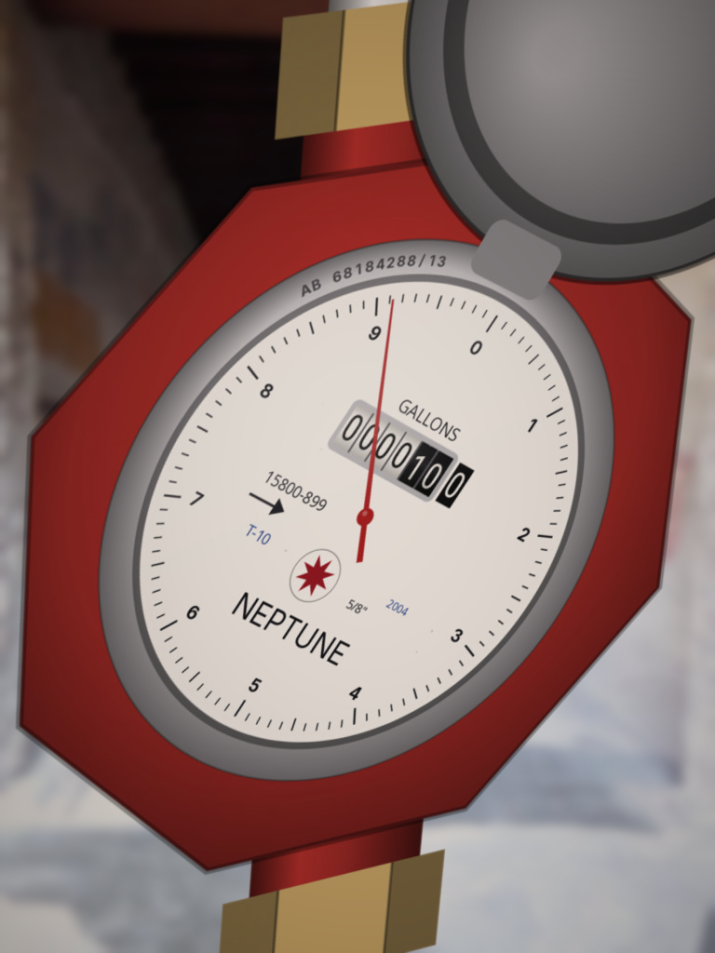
99.1 gal
